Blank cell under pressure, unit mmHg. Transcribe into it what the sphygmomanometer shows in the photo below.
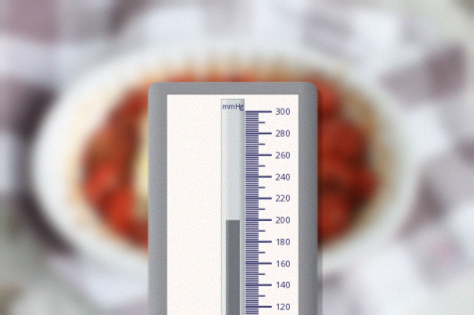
200 mmHg
